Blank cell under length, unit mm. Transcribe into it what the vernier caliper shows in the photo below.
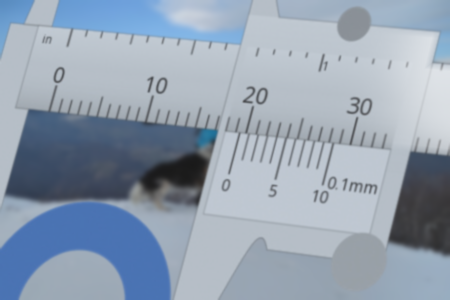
19.4 mm
